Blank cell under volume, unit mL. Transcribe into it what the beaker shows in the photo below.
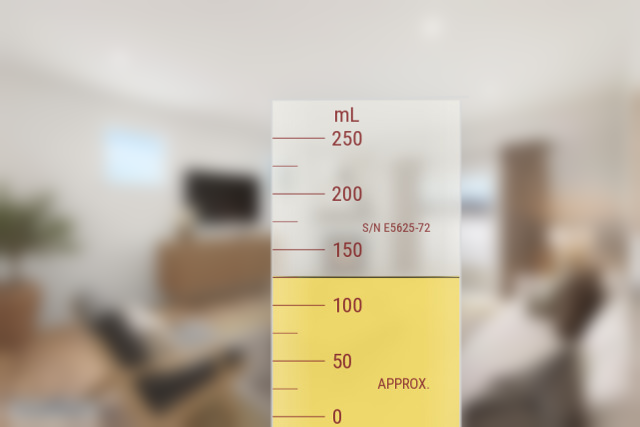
125 mL
